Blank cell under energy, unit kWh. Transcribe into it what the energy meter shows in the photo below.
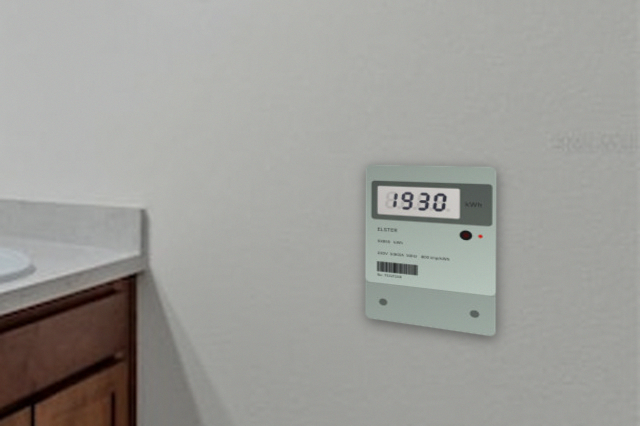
1930 kWh
